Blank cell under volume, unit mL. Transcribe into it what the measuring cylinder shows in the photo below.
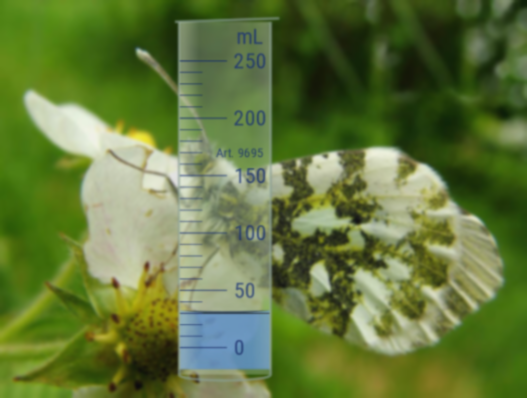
30 mL
